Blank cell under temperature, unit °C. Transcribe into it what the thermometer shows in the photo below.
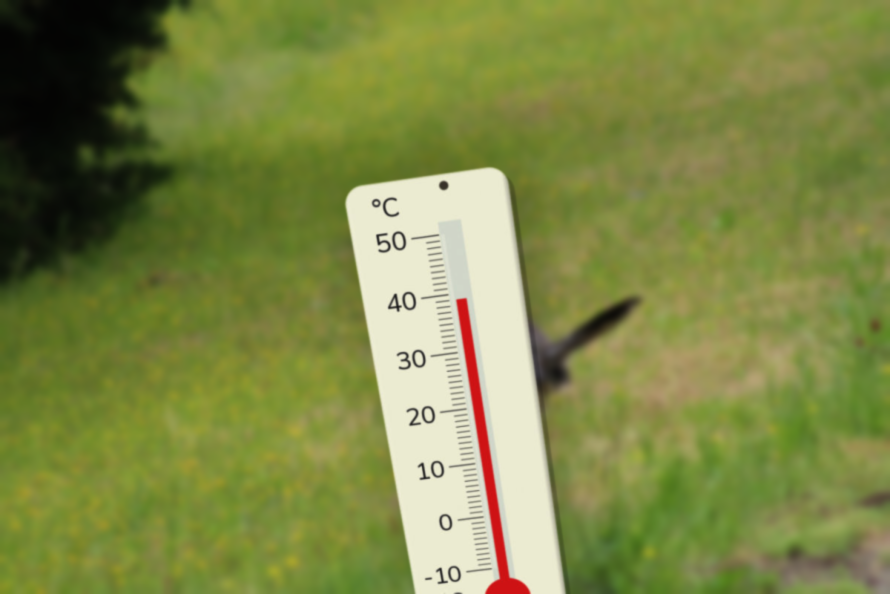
39 °C
